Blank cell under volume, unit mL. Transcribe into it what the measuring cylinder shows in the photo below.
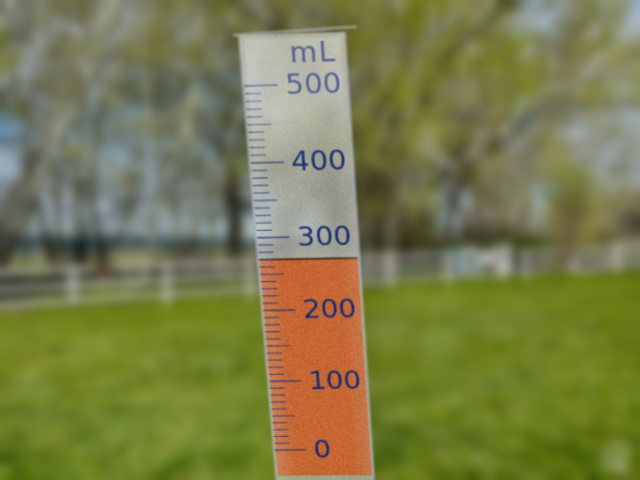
270 mL
